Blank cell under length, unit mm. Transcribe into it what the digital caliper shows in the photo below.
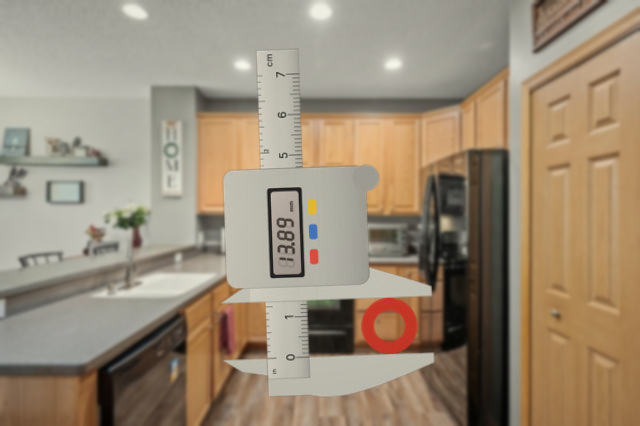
13.89 mm
